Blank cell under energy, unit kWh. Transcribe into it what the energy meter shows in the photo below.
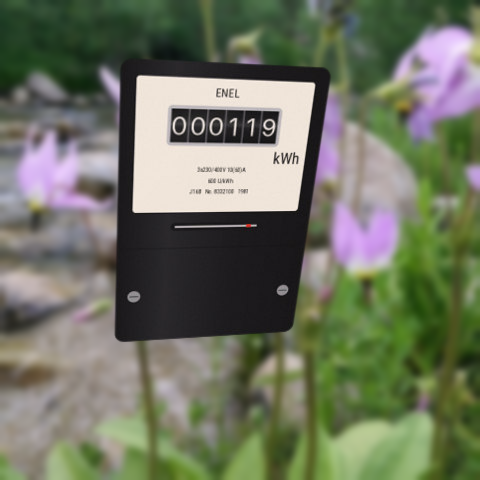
119 kWh
